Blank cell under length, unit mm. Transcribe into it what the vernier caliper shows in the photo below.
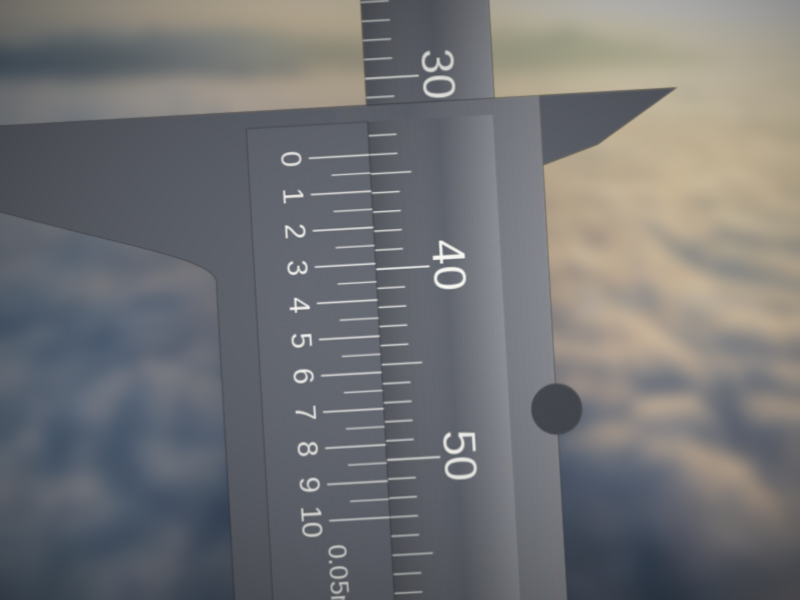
34.0 mm
